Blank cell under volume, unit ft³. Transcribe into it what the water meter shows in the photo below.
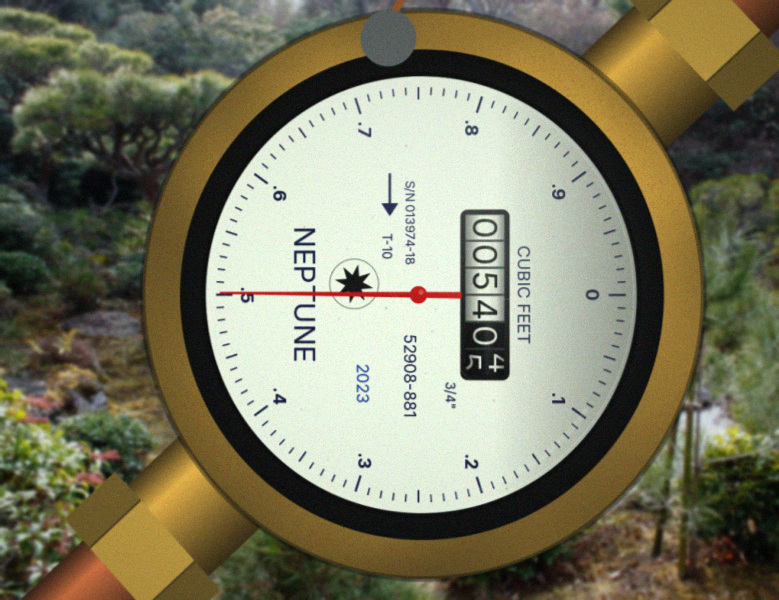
5404.50 ft³
